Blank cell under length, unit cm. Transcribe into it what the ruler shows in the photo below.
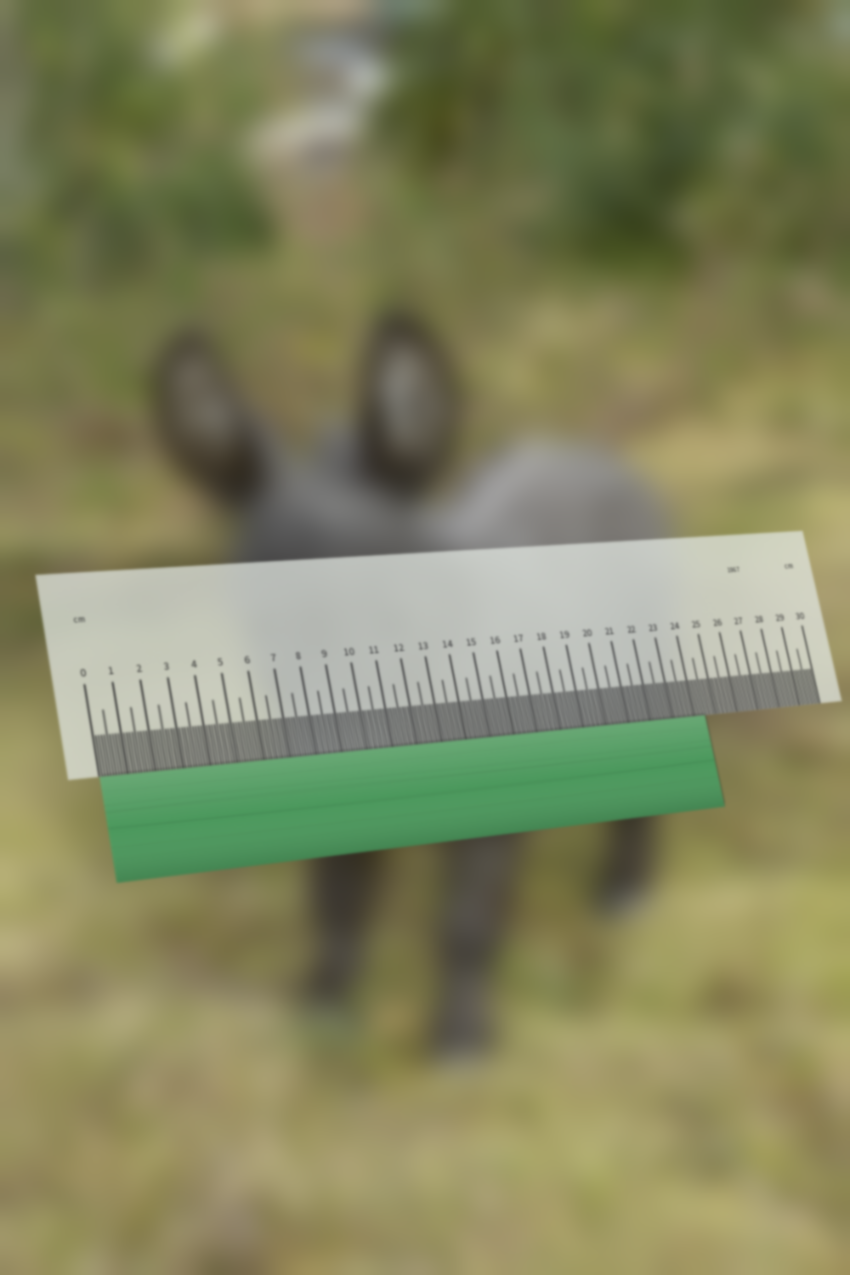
24.5 cm
